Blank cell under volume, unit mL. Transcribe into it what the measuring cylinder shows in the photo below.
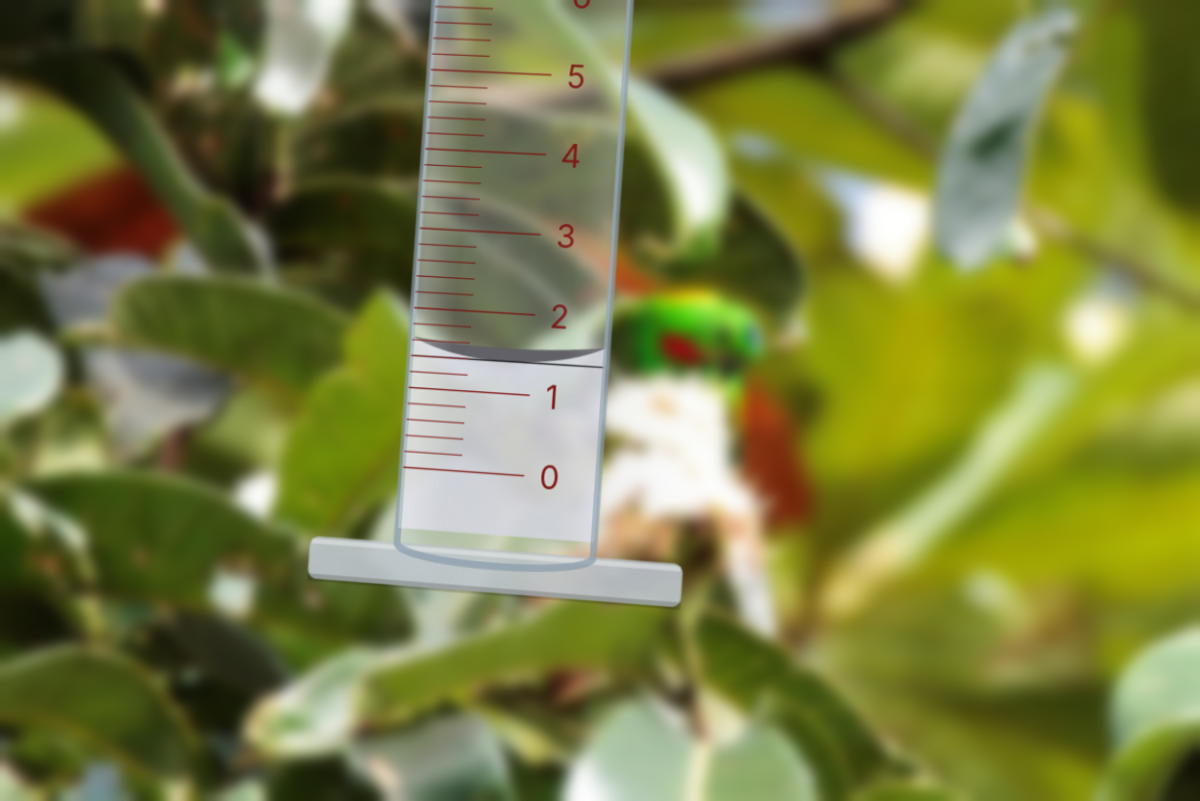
1.4 mL
